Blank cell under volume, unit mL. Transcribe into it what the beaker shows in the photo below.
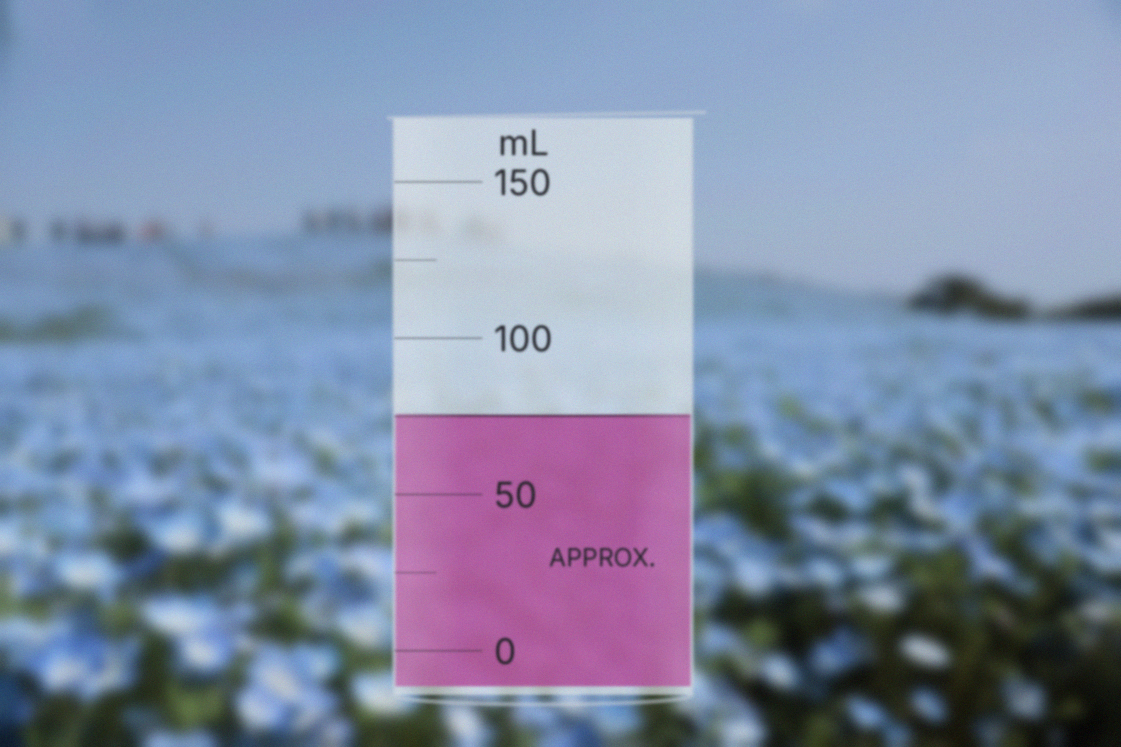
75 mL
